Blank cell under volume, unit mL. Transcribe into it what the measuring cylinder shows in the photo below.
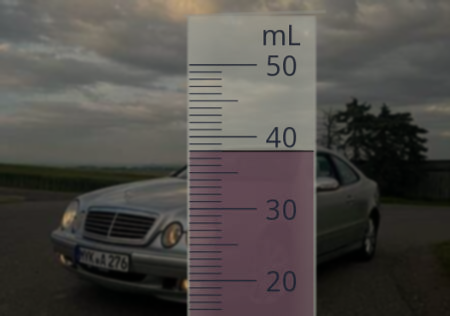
38 mL
